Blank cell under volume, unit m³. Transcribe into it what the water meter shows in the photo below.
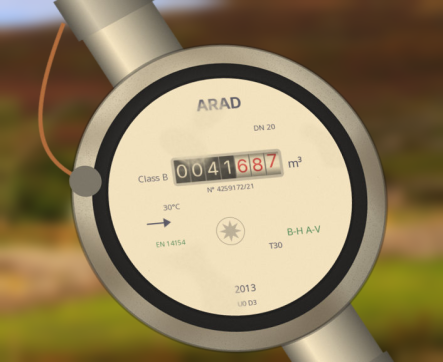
41.687 m³
